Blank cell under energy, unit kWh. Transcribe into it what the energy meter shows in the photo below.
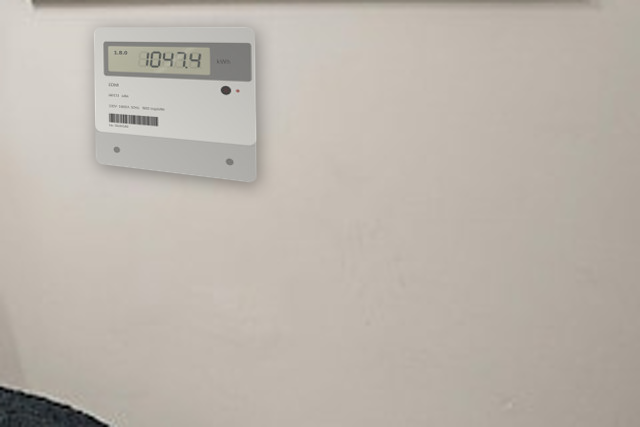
1047.4 kWh
